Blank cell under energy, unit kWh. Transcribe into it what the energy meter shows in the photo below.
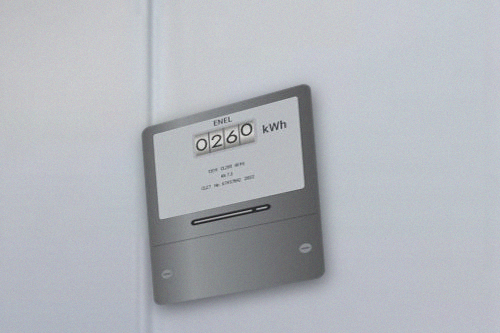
260 kWh
